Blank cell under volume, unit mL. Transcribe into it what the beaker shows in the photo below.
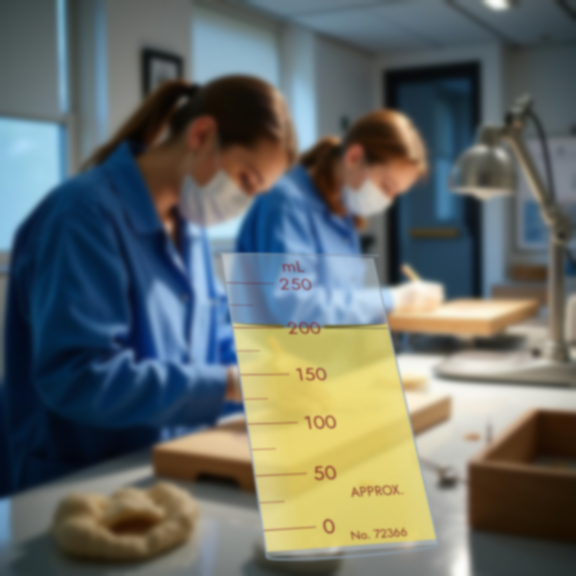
200 mL
